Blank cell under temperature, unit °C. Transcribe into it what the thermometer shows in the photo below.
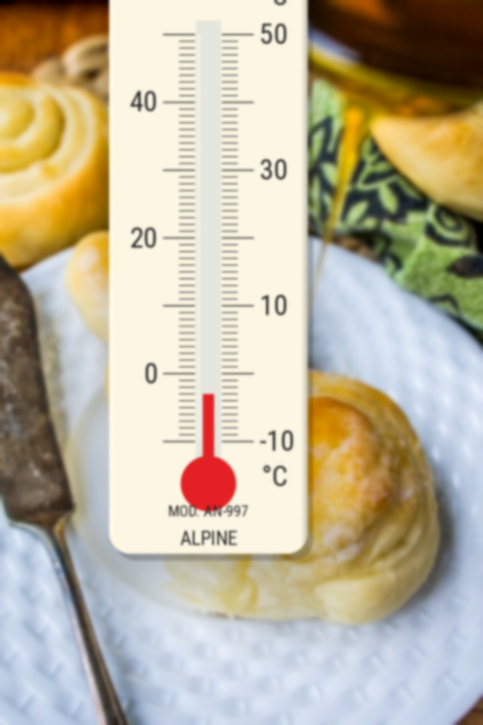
-3 °C
